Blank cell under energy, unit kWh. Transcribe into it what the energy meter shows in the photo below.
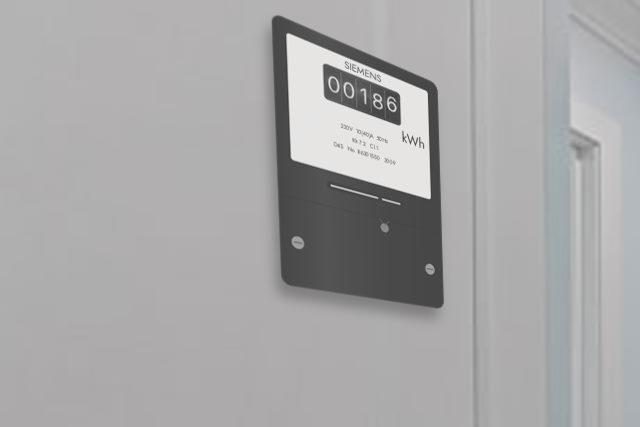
186 kWh
